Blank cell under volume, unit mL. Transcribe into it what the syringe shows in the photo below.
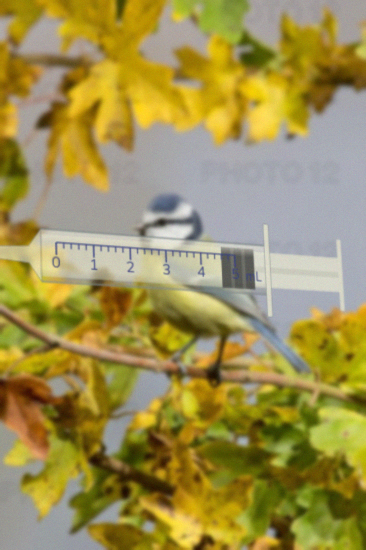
4.6 mL
